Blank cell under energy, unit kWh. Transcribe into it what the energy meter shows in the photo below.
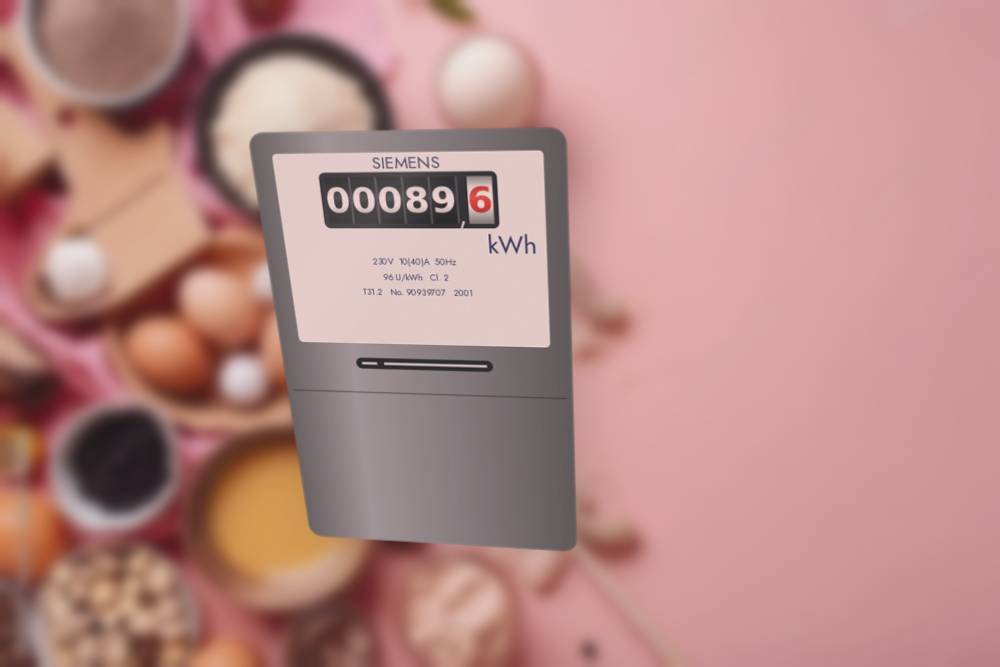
89.6 kWh
